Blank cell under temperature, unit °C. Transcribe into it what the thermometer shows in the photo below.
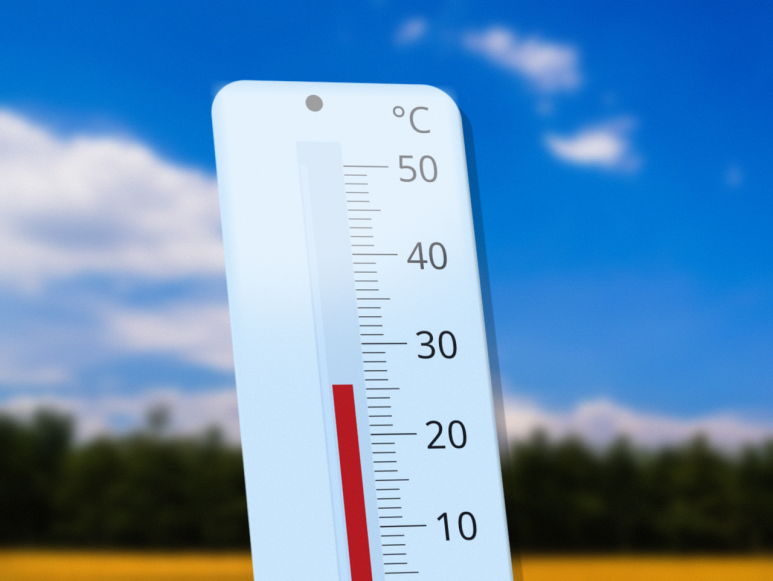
25.5 °C
